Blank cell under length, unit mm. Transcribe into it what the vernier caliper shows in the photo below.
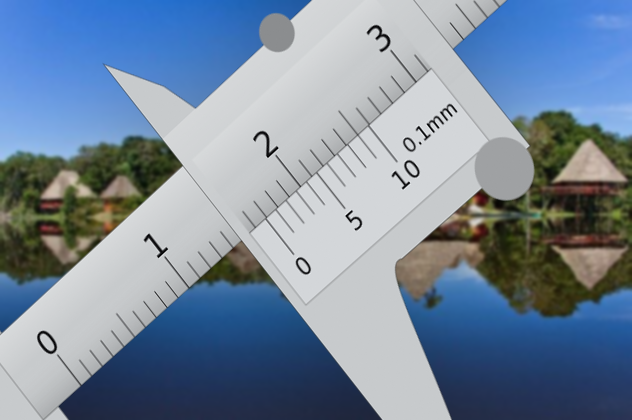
16.9 mm
